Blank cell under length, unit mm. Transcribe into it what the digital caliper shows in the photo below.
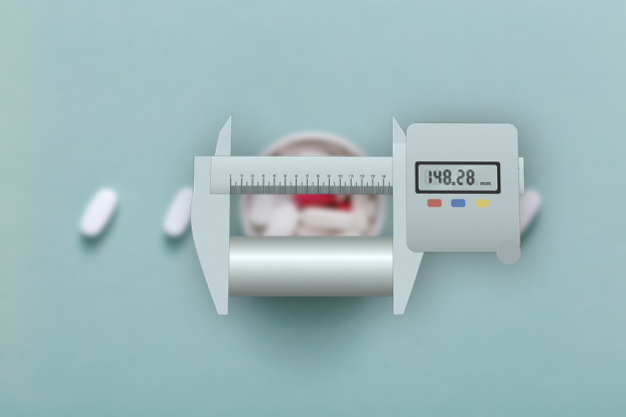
148.28 mm
